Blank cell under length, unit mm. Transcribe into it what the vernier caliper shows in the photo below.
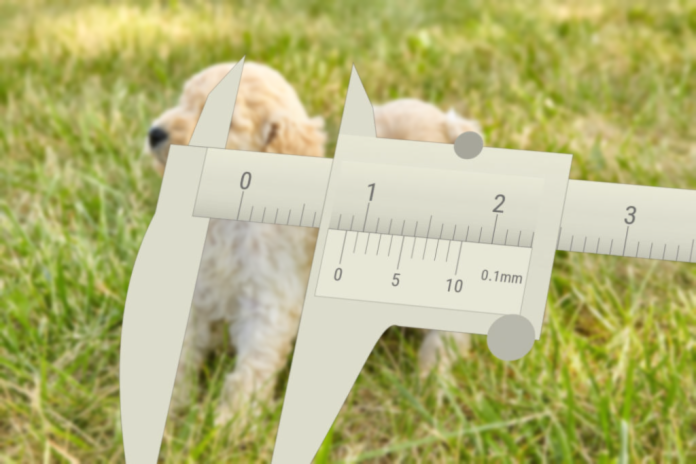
8.7 mm
